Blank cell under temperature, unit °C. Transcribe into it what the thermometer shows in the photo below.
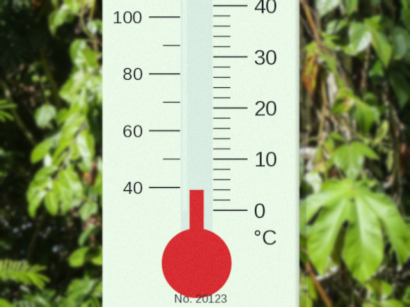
4 °C
